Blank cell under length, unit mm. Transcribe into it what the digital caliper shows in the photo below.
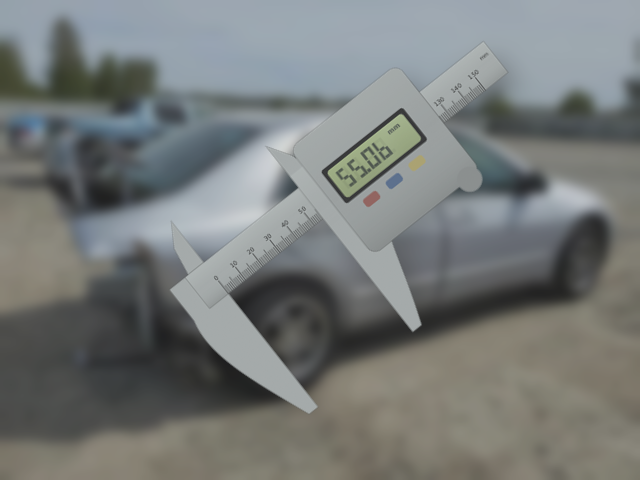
55.06 mm
